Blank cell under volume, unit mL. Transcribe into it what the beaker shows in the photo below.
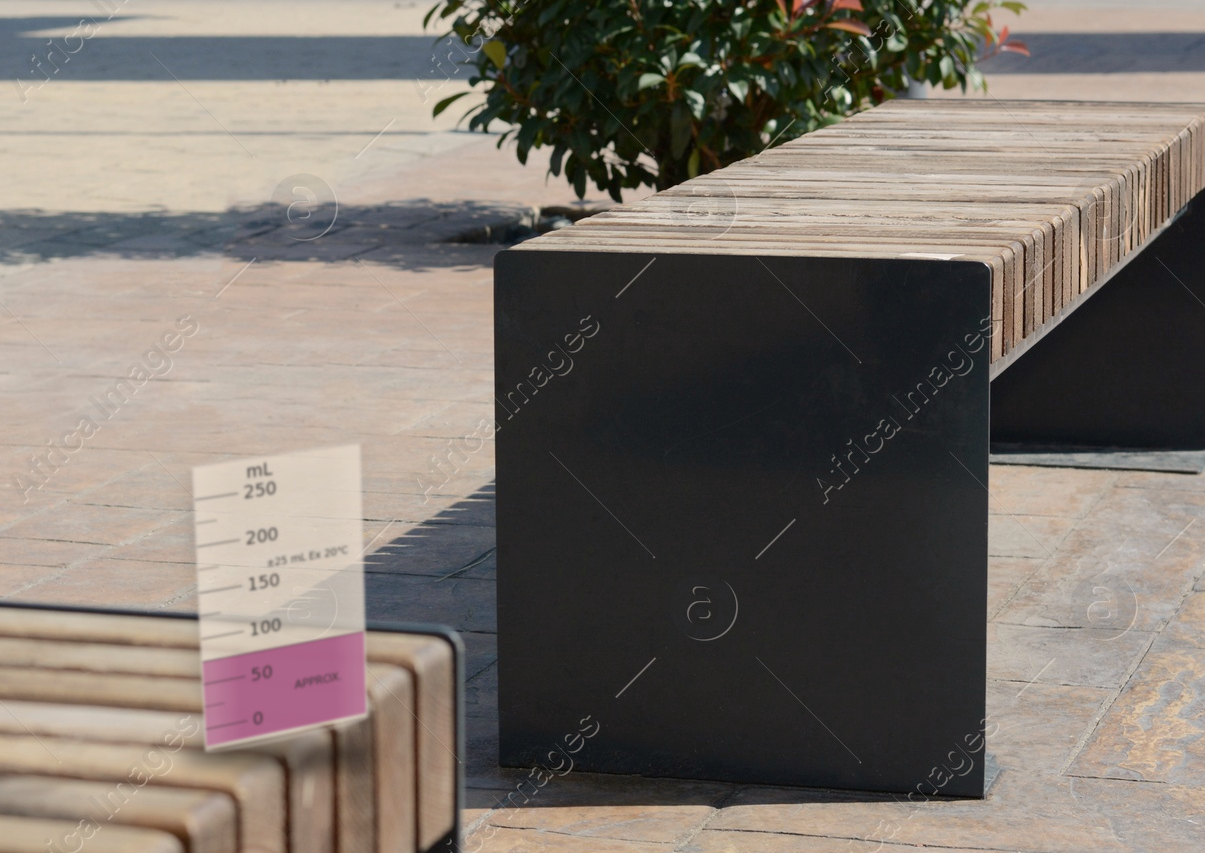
75 mL
